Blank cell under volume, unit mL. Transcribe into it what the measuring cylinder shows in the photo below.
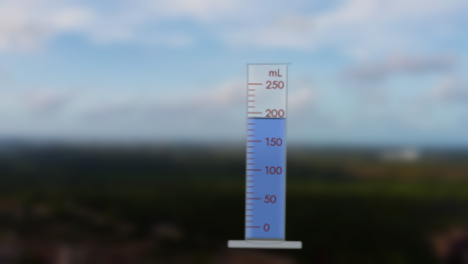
190 mL
